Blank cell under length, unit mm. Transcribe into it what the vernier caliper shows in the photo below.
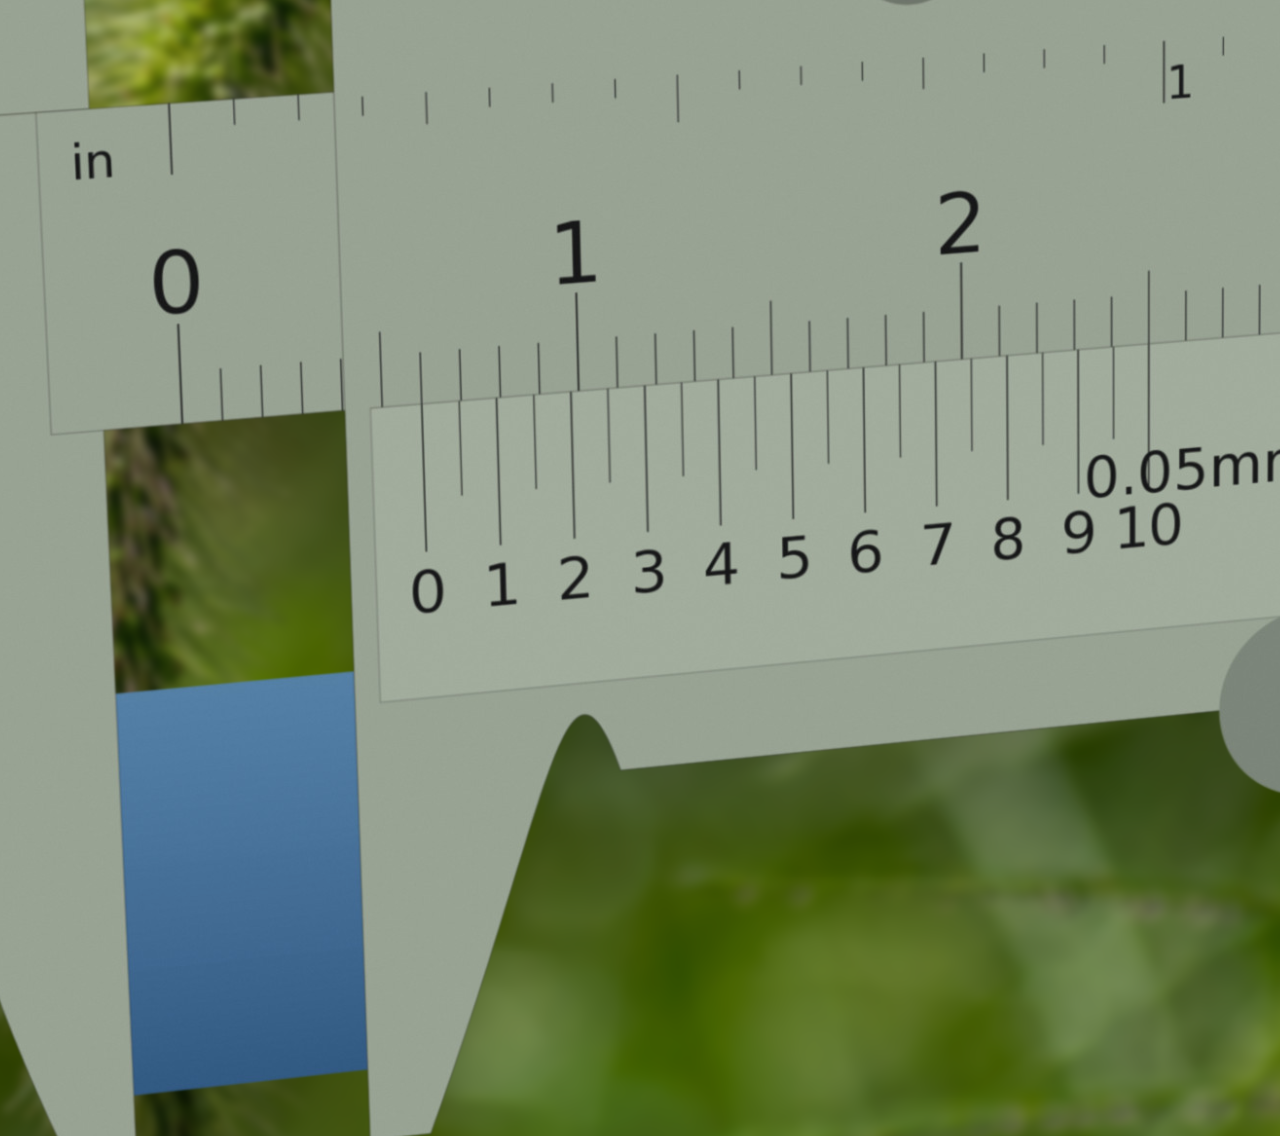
6.00 mm
